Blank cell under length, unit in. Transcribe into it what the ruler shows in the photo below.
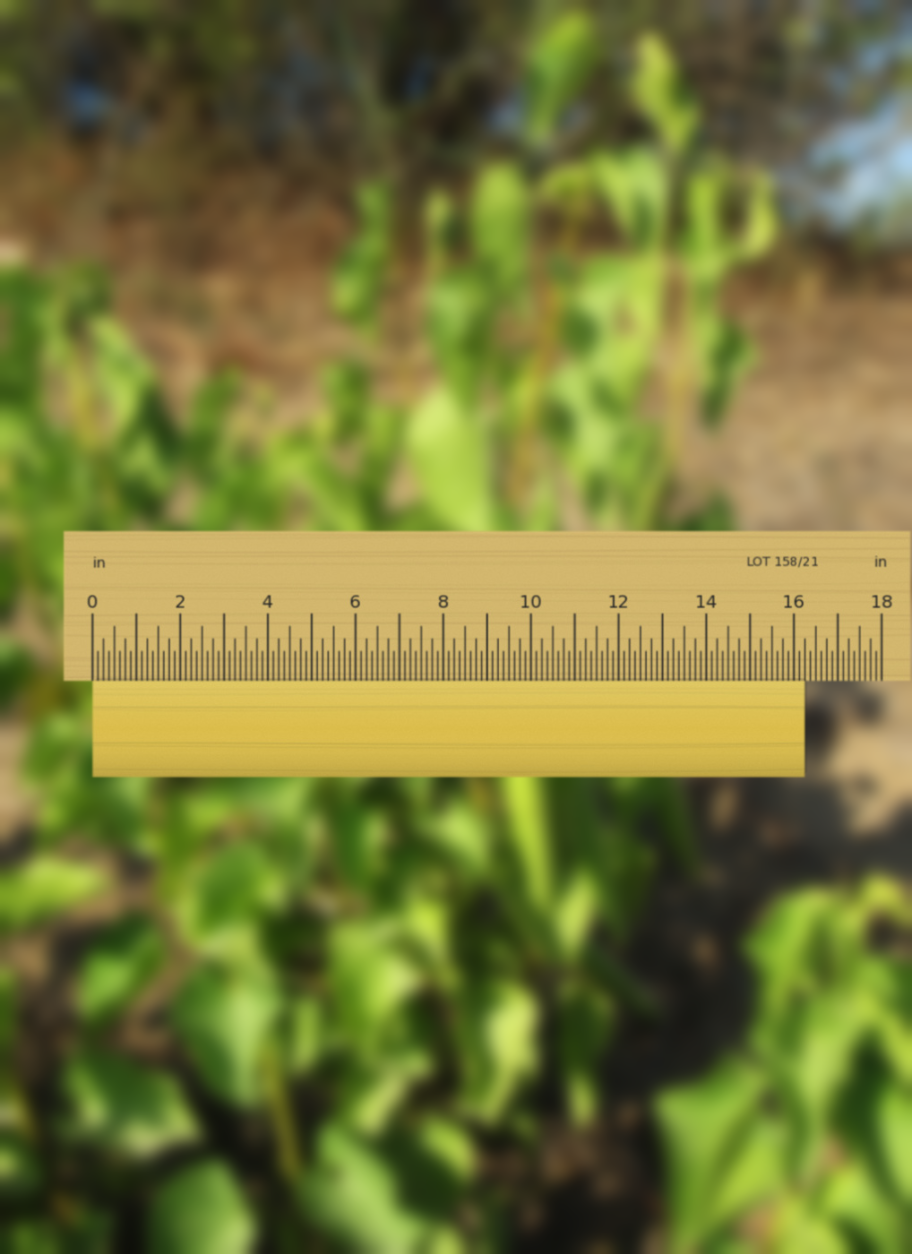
16.25 in
